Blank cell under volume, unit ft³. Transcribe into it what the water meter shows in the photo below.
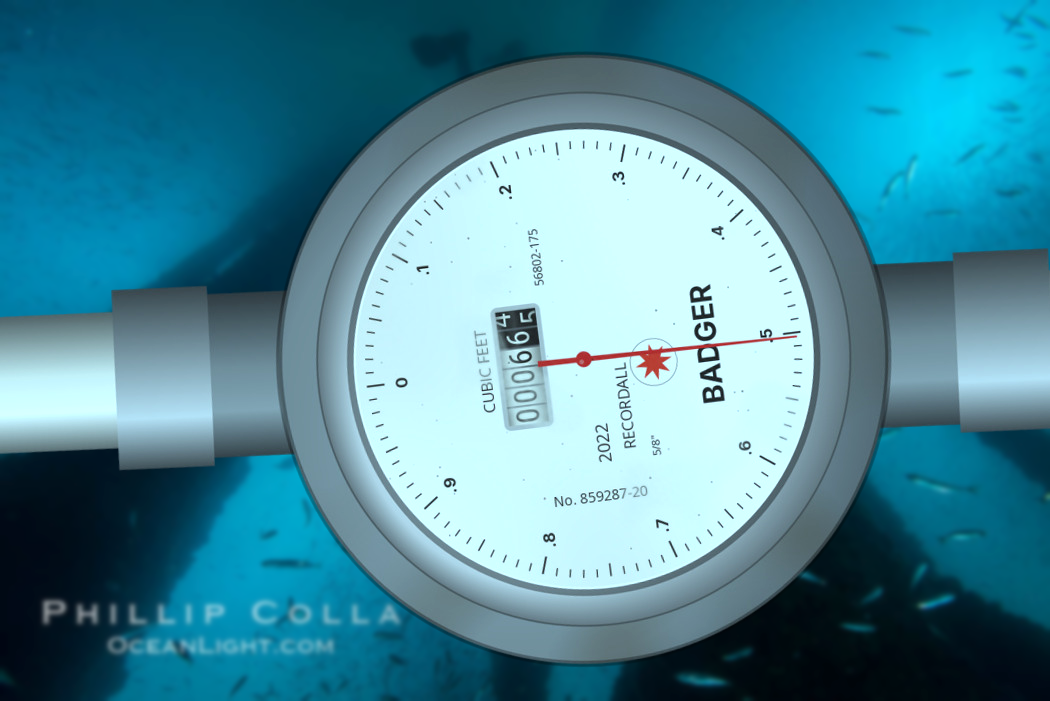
664.50 ft³
